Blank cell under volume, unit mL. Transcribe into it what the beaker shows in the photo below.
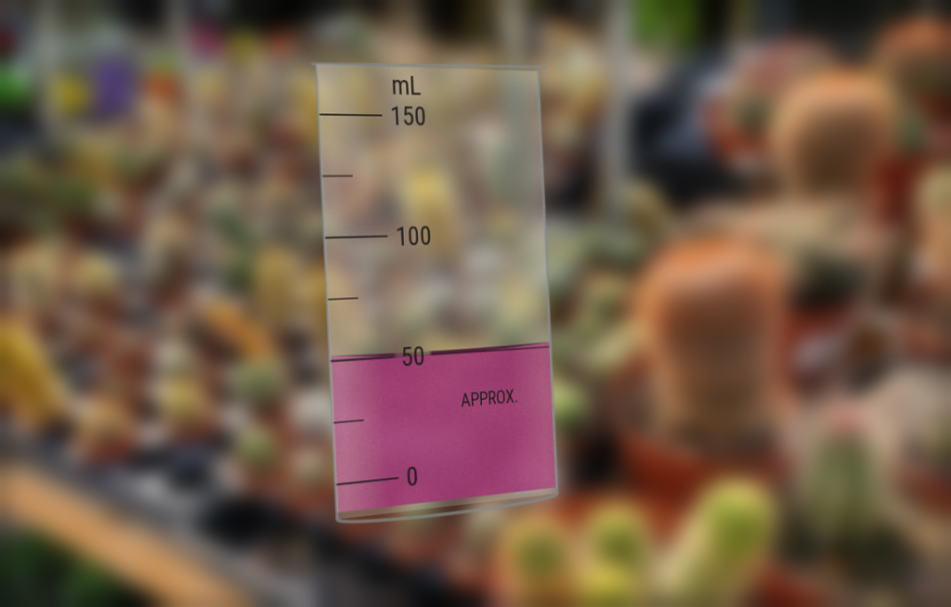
50 mL
